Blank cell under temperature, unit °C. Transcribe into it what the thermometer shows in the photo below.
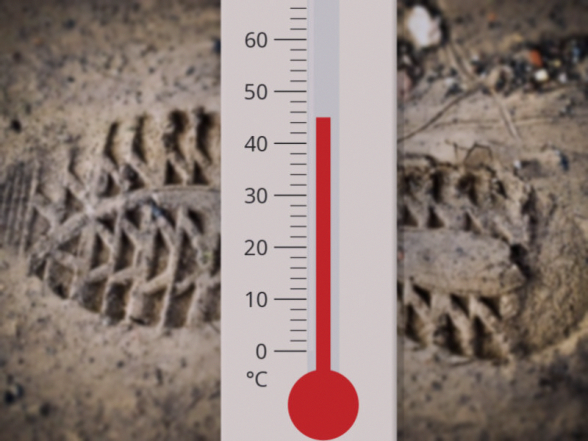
45 °C
